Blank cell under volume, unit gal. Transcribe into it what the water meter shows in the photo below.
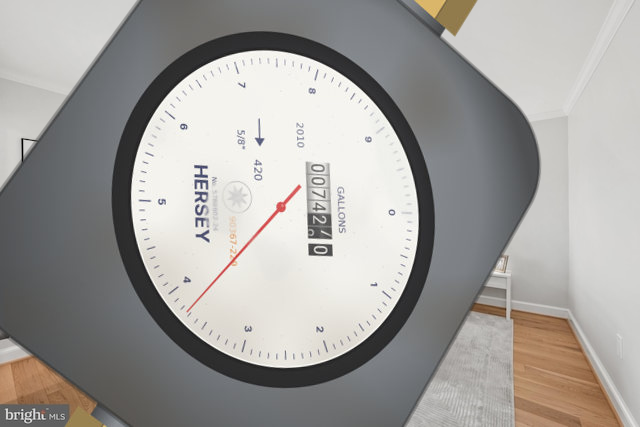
74273.7 gal
